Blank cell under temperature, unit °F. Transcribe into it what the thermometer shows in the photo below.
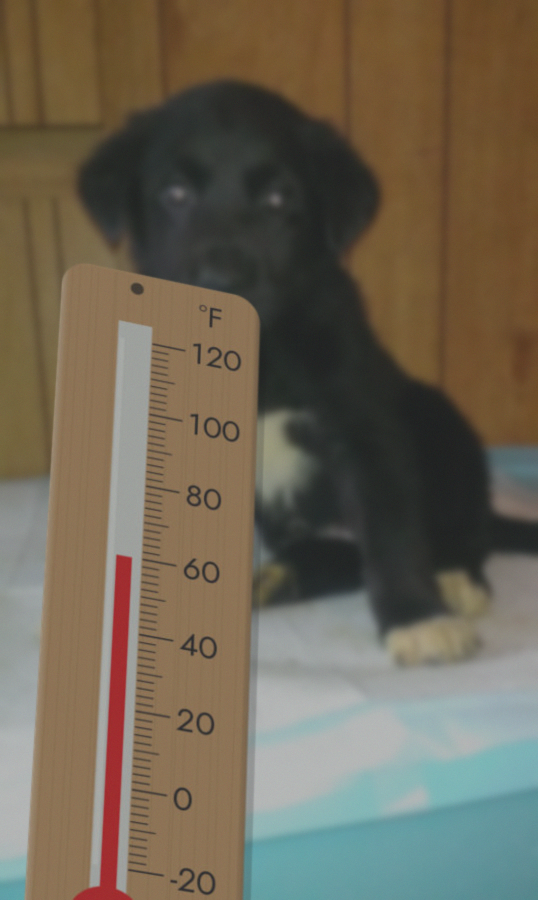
60 °F
